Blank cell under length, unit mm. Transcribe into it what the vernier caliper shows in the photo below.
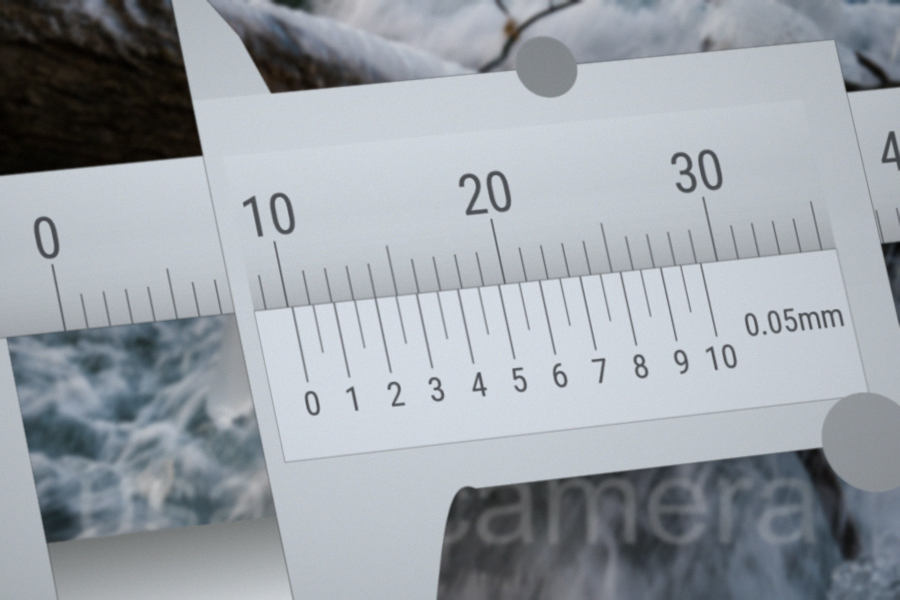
10.2 mm
